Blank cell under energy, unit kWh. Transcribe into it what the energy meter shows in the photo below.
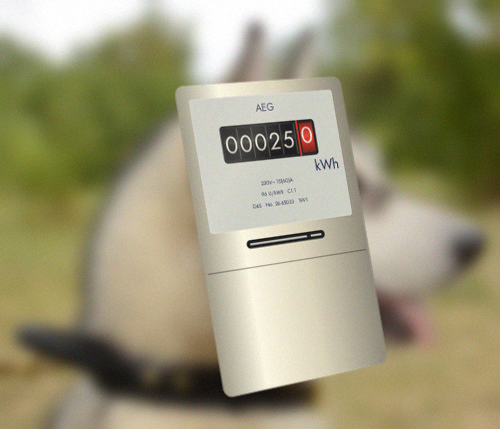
25.0 kWh
